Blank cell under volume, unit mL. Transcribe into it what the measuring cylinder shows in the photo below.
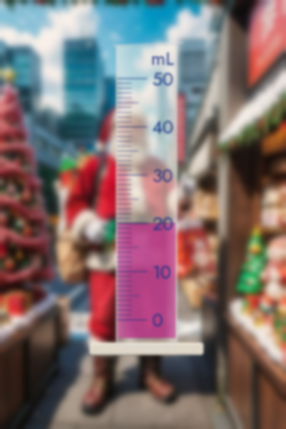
20 mL
